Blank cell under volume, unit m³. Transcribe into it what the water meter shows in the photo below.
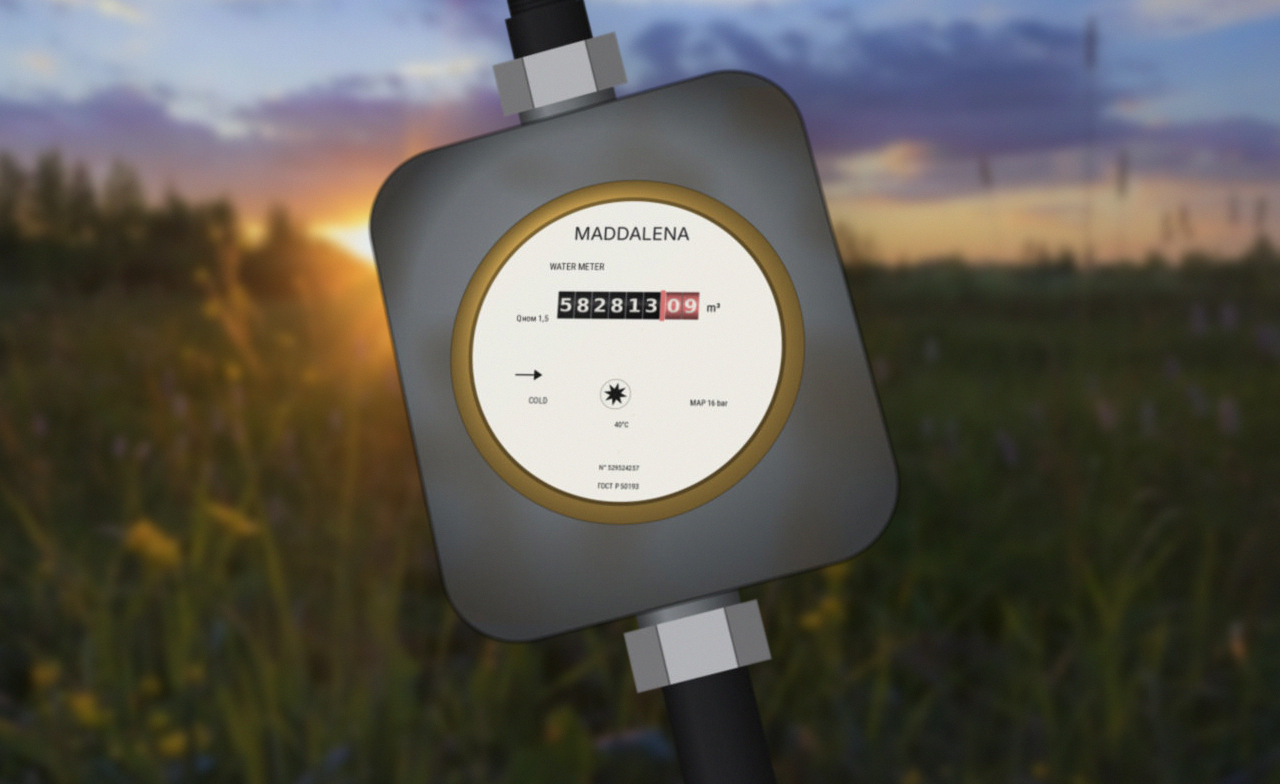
582813.09 m³
